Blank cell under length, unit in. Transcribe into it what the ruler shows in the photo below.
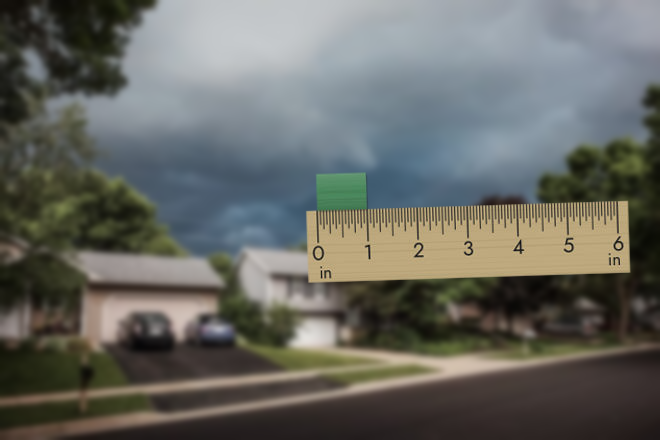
1 in
